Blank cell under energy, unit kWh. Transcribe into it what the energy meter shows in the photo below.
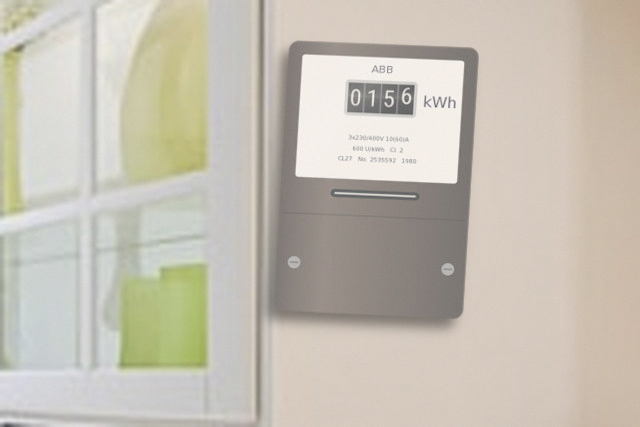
156 kWh
